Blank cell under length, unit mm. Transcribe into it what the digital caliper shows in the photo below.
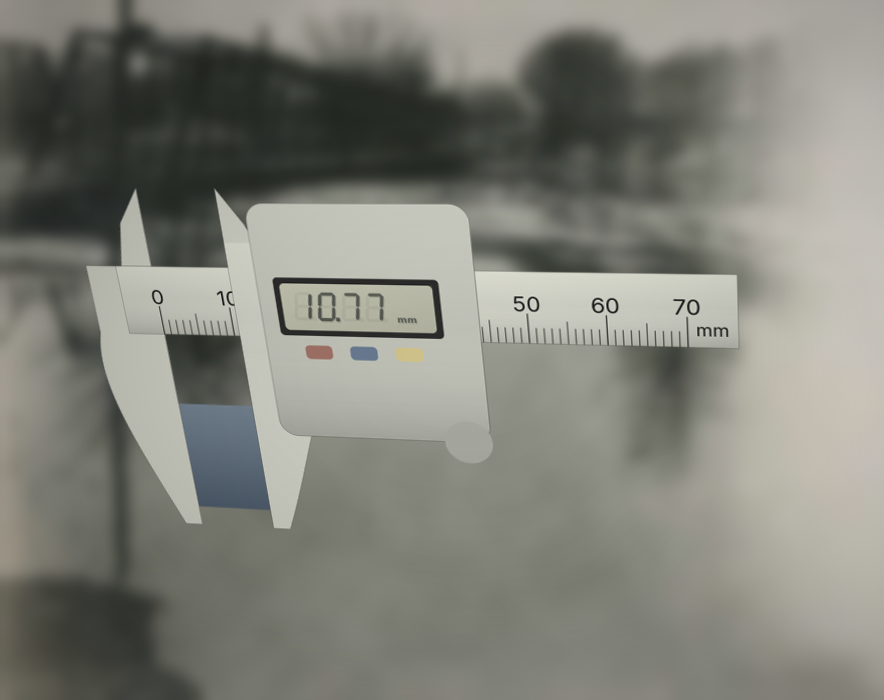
10.77 mm
